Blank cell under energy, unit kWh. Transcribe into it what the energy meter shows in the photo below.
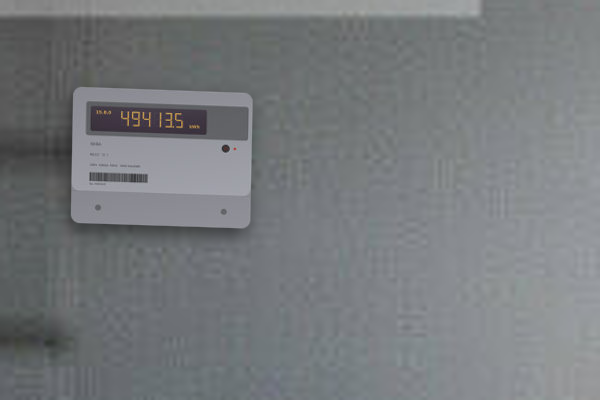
49413.5 kWh
